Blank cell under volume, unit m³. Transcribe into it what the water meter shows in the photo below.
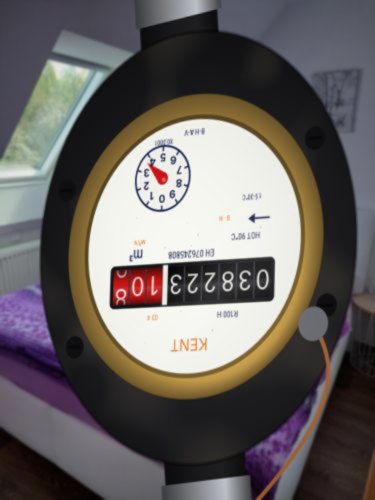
38223.1083 m³
